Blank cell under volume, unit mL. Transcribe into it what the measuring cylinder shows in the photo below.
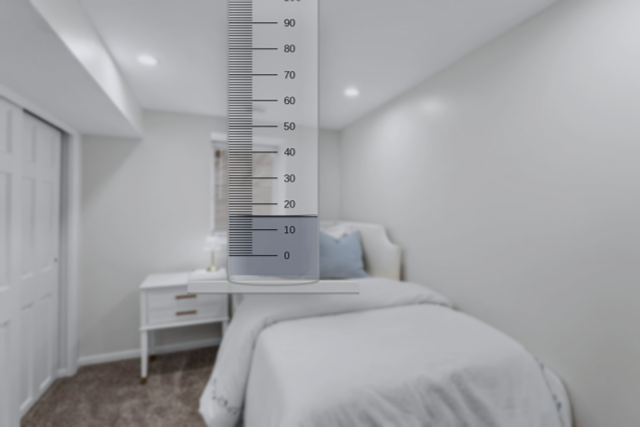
15 mL
